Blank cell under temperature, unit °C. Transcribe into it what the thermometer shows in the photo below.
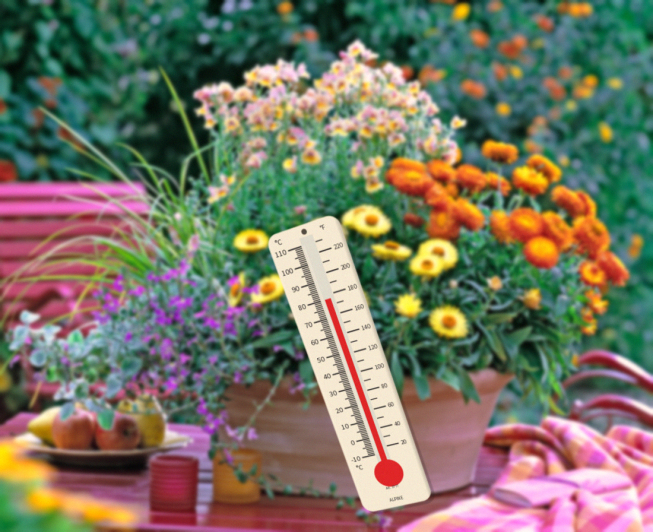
80 °C
